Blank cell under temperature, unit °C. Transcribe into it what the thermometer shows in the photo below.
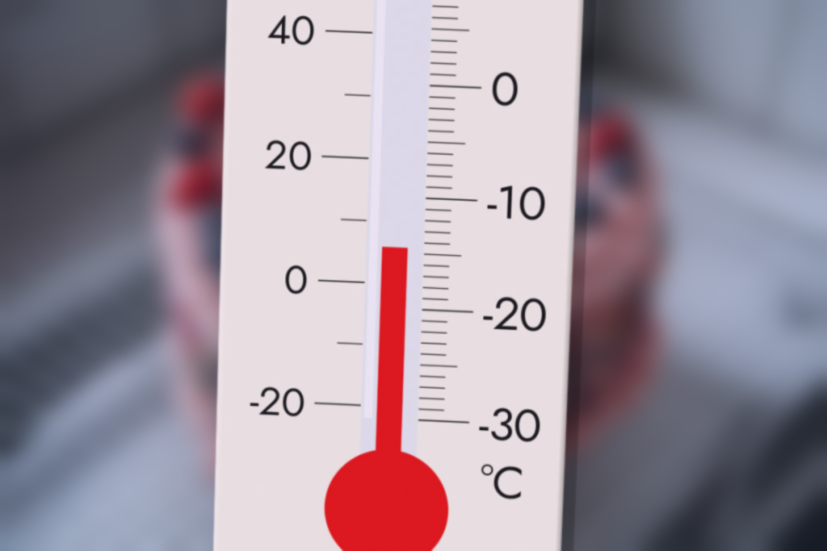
-14.5 °C
